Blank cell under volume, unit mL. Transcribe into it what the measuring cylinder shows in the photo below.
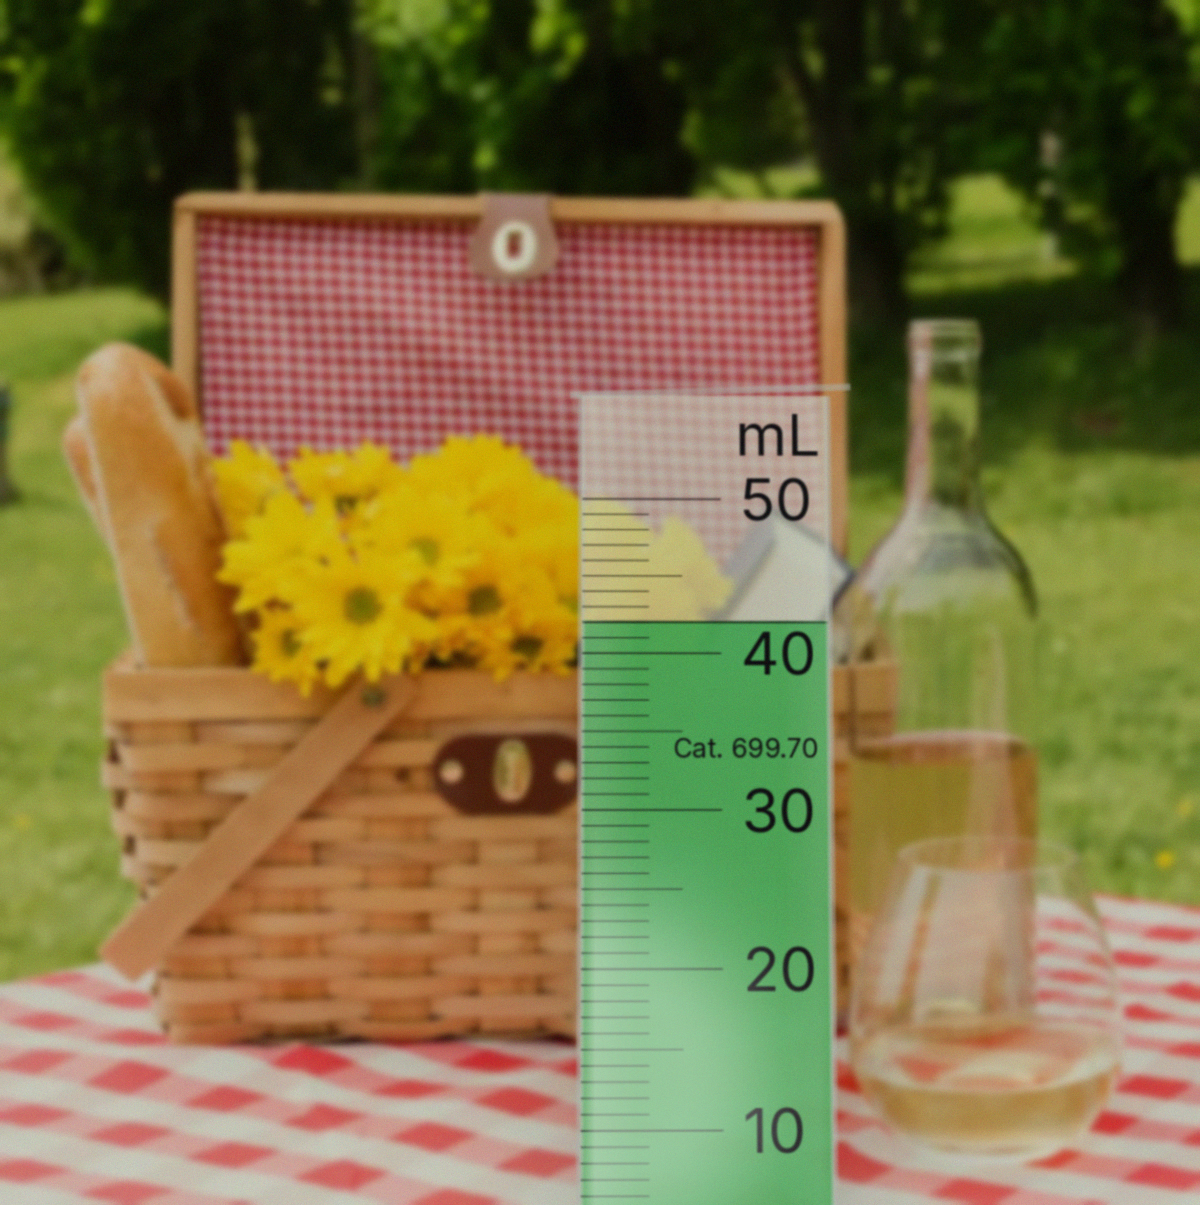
42 mL
